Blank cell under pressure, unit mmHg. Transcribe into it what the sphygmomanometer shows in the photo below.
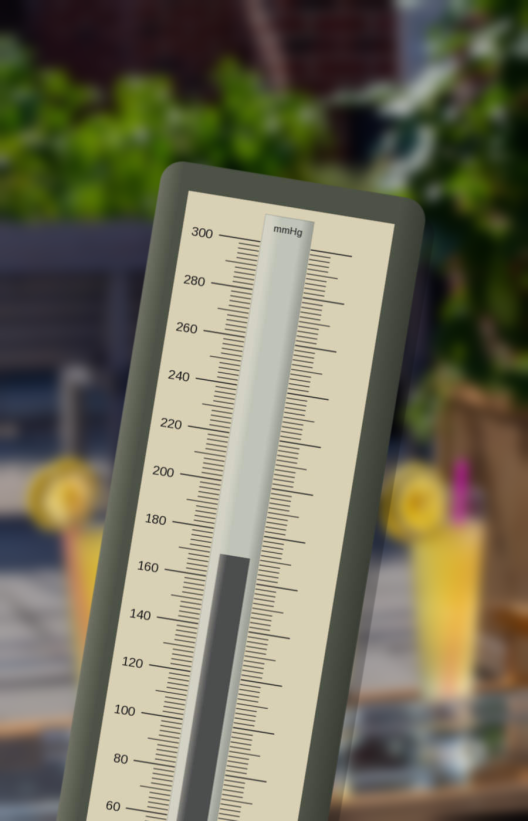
170 mmHg
